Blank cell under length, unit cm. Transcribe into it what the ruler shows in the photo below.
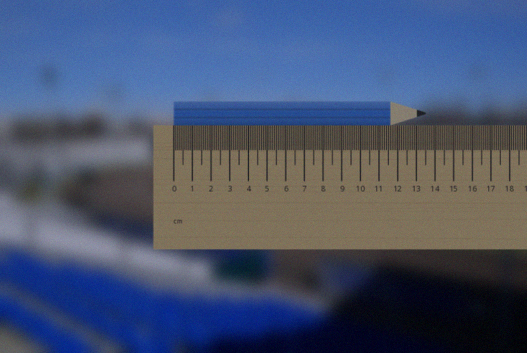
13.5 cm
